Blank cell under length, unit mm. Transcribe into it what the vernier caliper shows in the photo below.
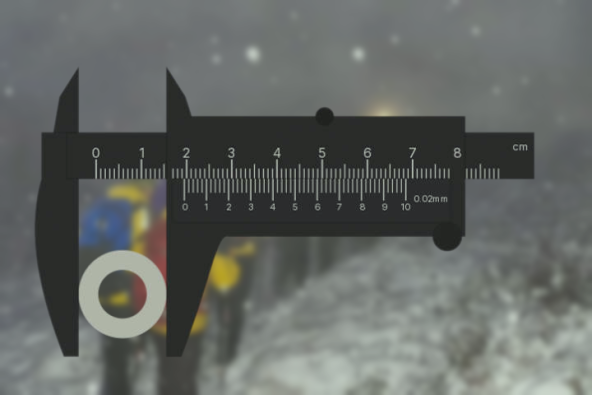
19.5 mm
